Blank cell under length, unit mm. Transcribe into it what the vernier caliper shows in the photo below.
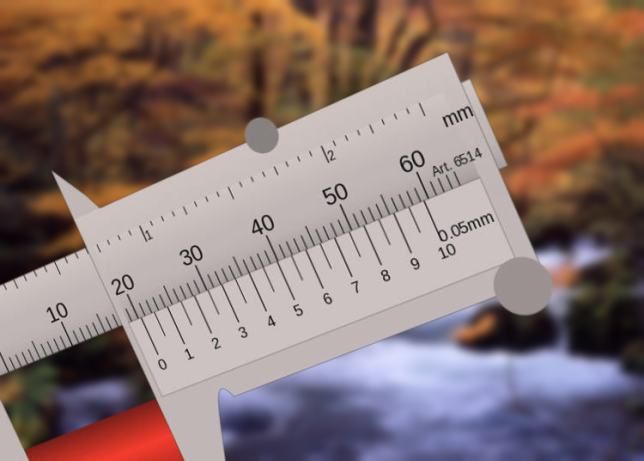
20.4 mm
